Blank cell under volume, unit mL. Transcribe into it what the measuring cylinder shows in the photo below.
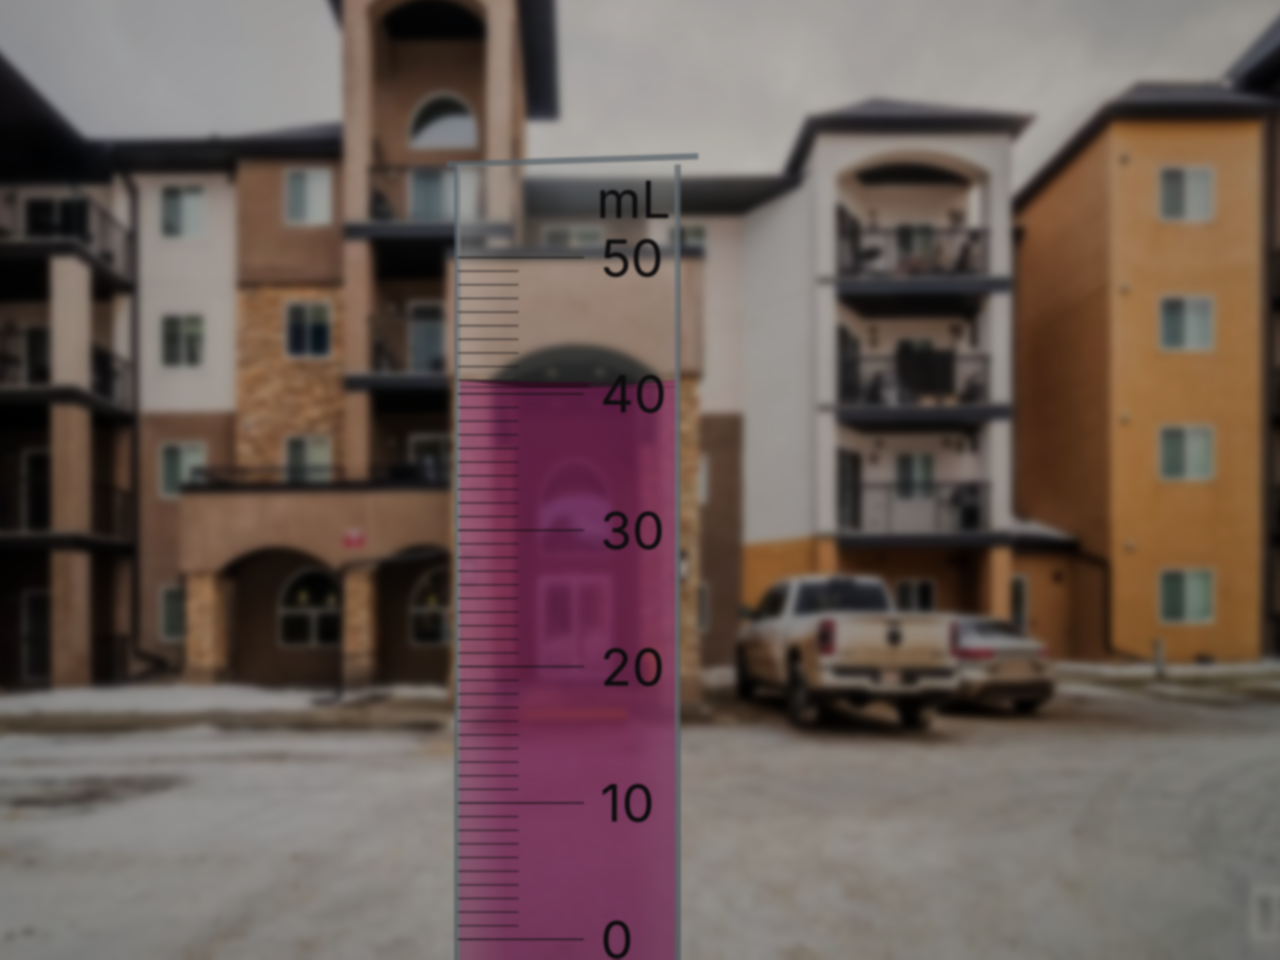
40.5 mL
